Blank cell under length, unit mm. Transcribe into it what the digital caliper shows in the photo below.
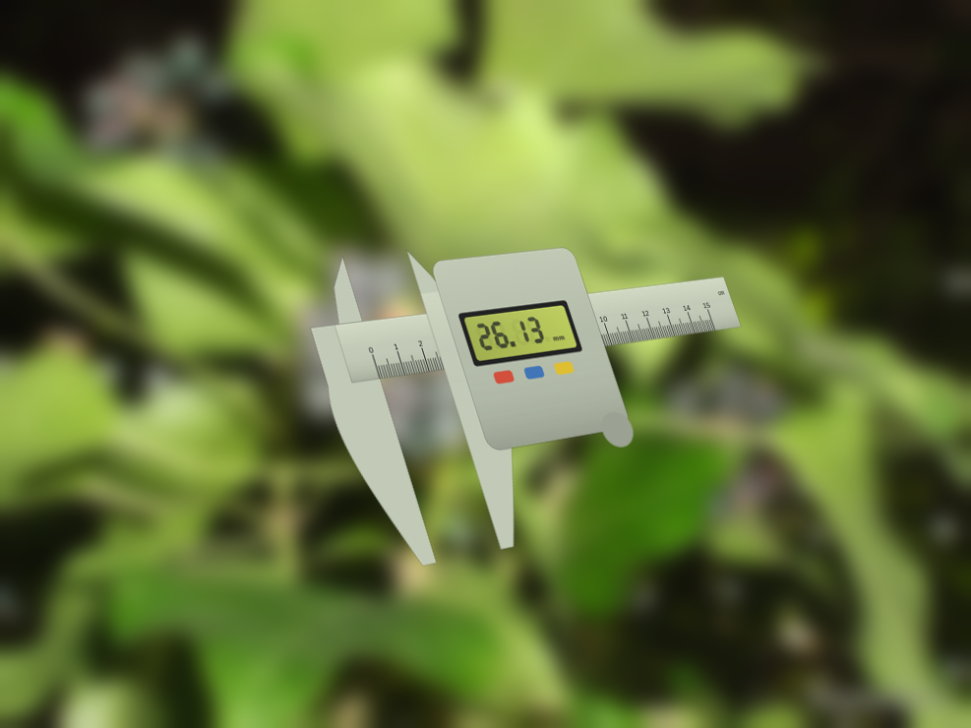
26.13 mm
